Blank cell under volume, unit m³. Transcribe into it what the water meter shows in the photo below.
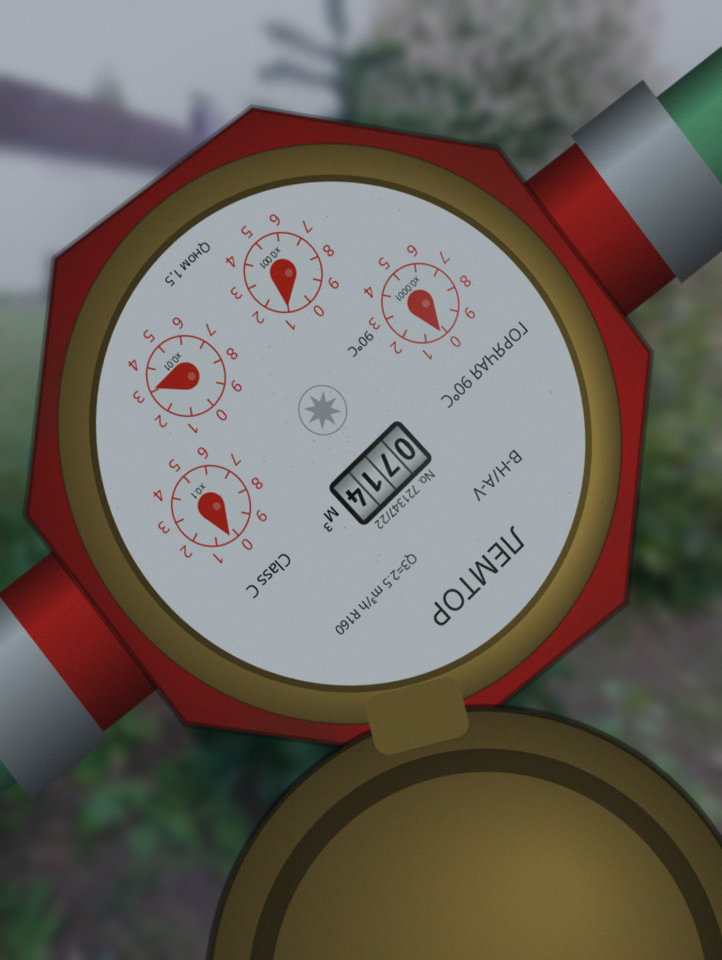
714.0310 m³
